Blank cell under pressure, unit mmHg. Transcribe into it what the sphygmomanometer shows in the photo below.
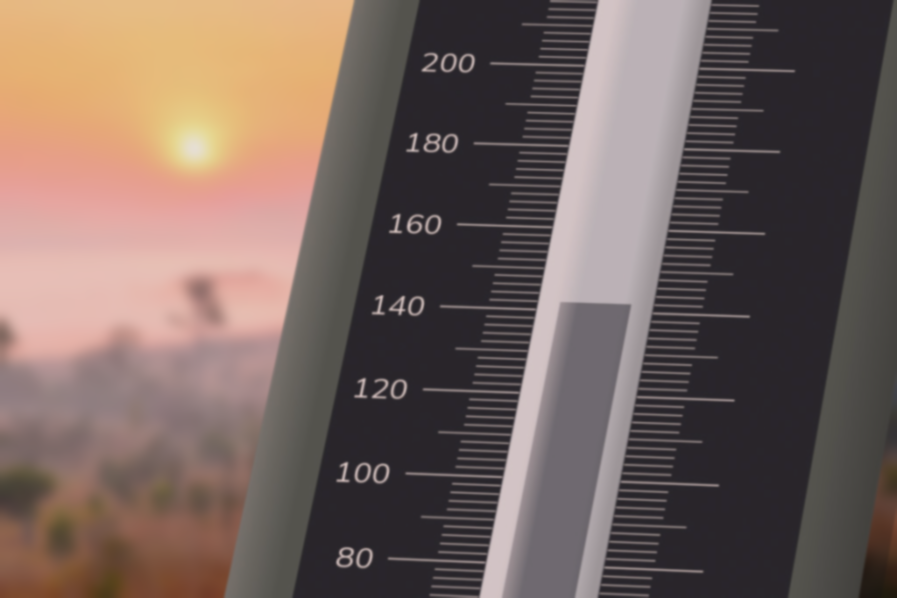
142 mmHg
